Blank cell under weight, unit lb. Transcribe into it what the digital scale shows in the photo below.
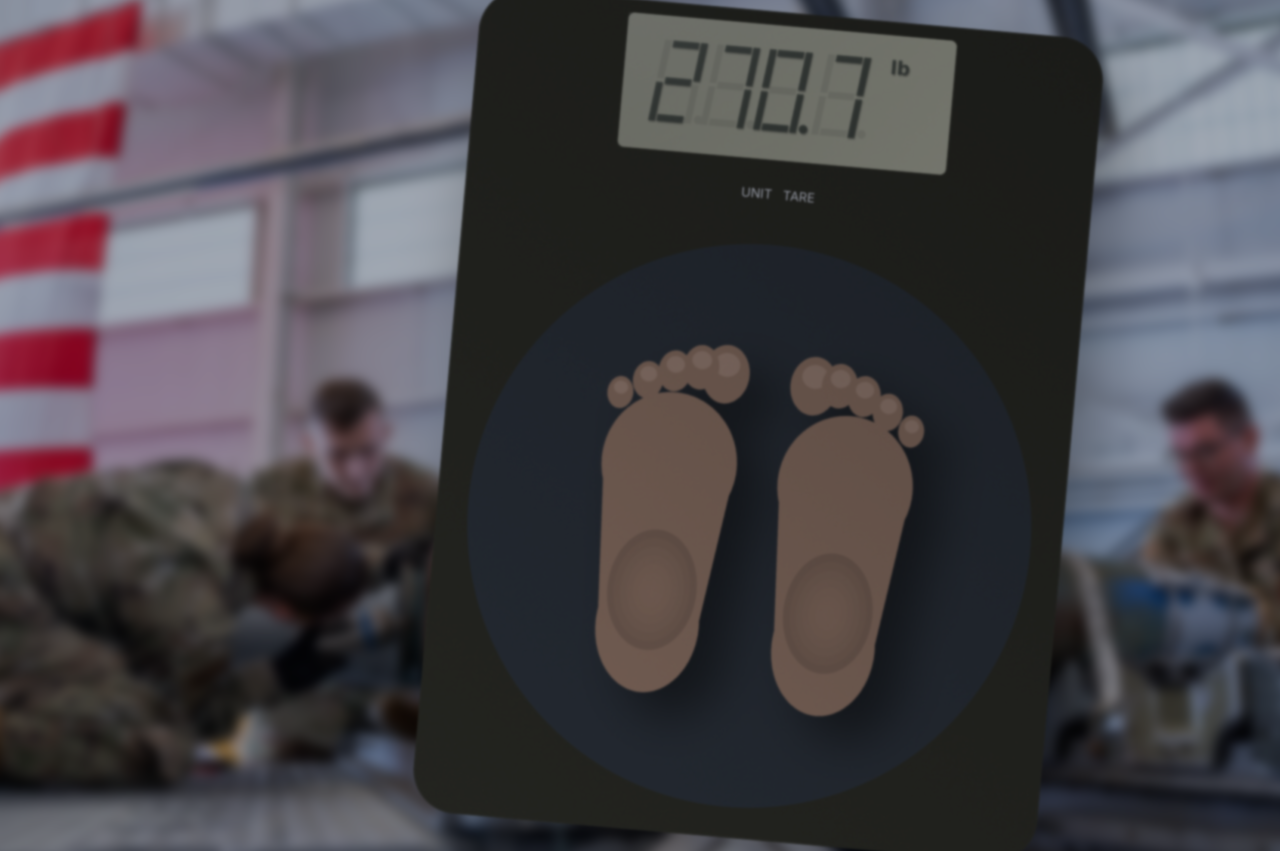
270.7 lb
